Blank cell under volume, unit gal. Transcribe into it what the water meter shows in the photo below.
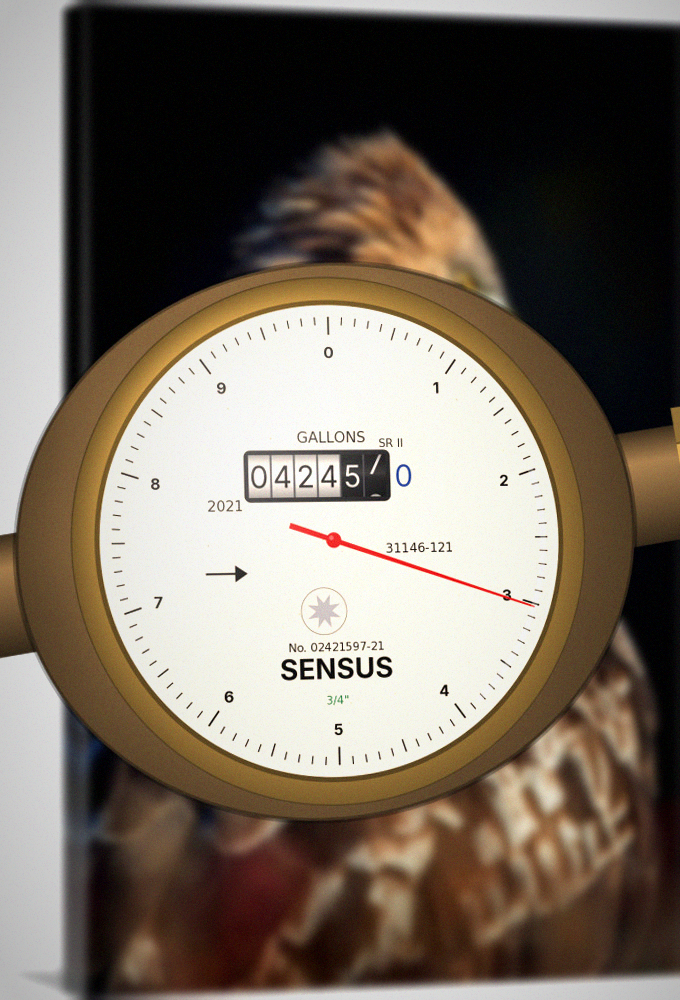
424573.0 gal
